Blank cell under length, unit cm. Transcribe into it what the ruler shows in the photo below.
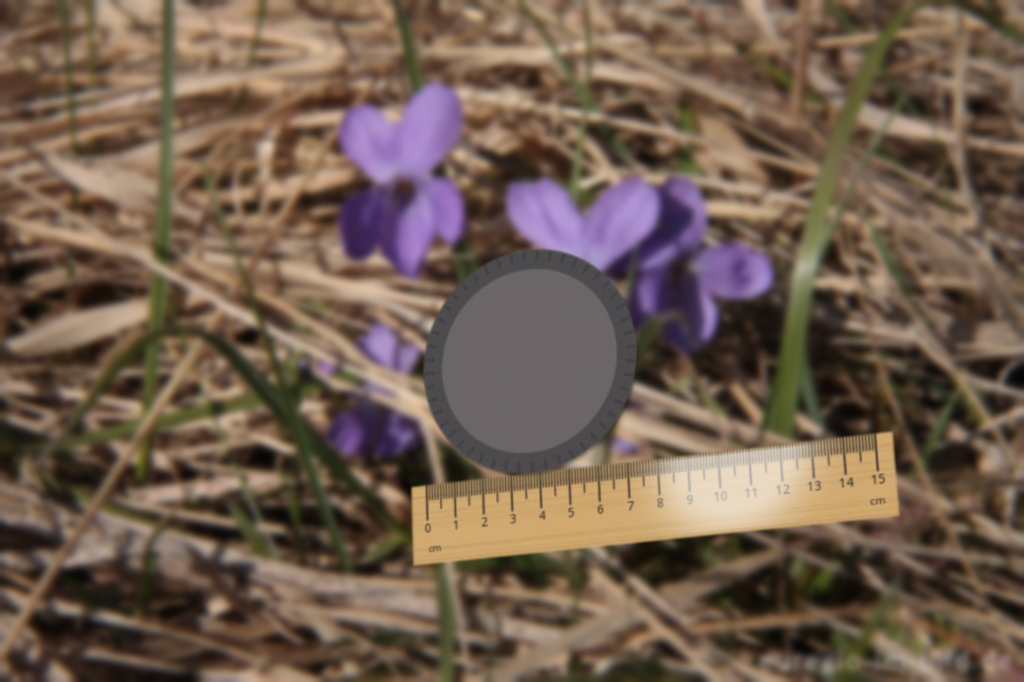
7.5 cm
